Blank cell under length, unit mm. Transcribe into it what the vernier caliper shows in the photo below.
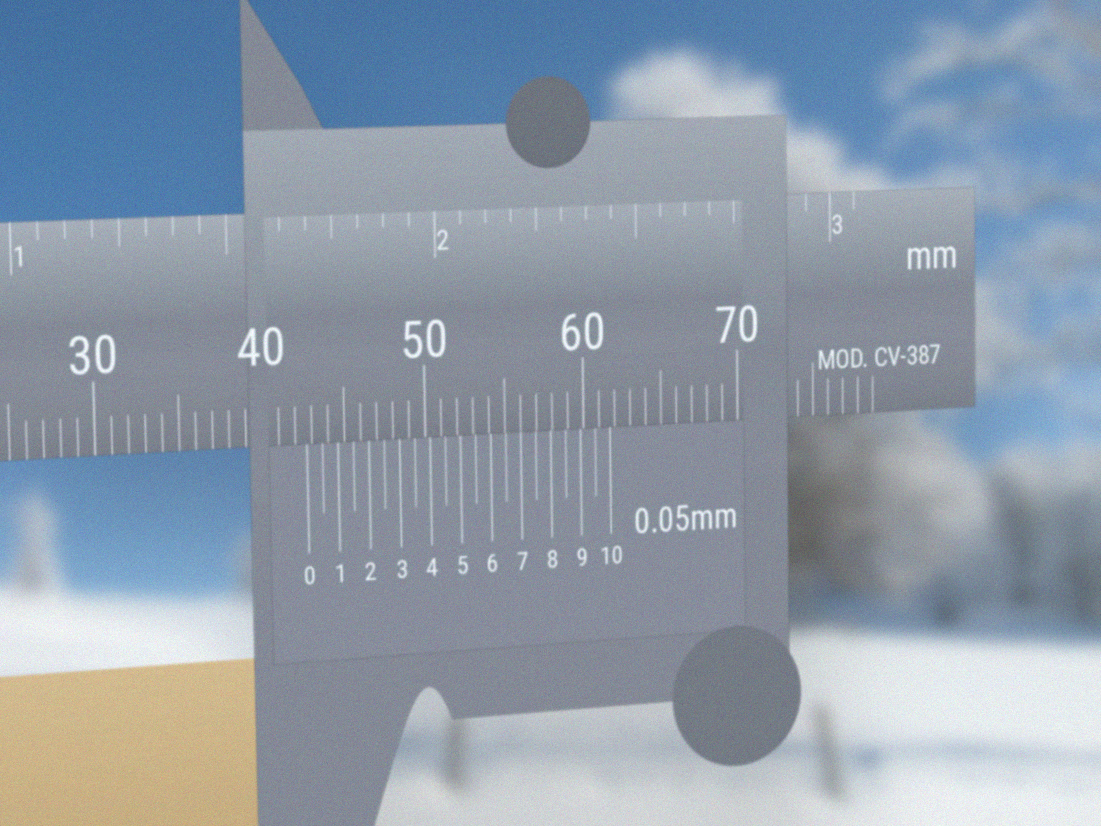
42.7 mm
